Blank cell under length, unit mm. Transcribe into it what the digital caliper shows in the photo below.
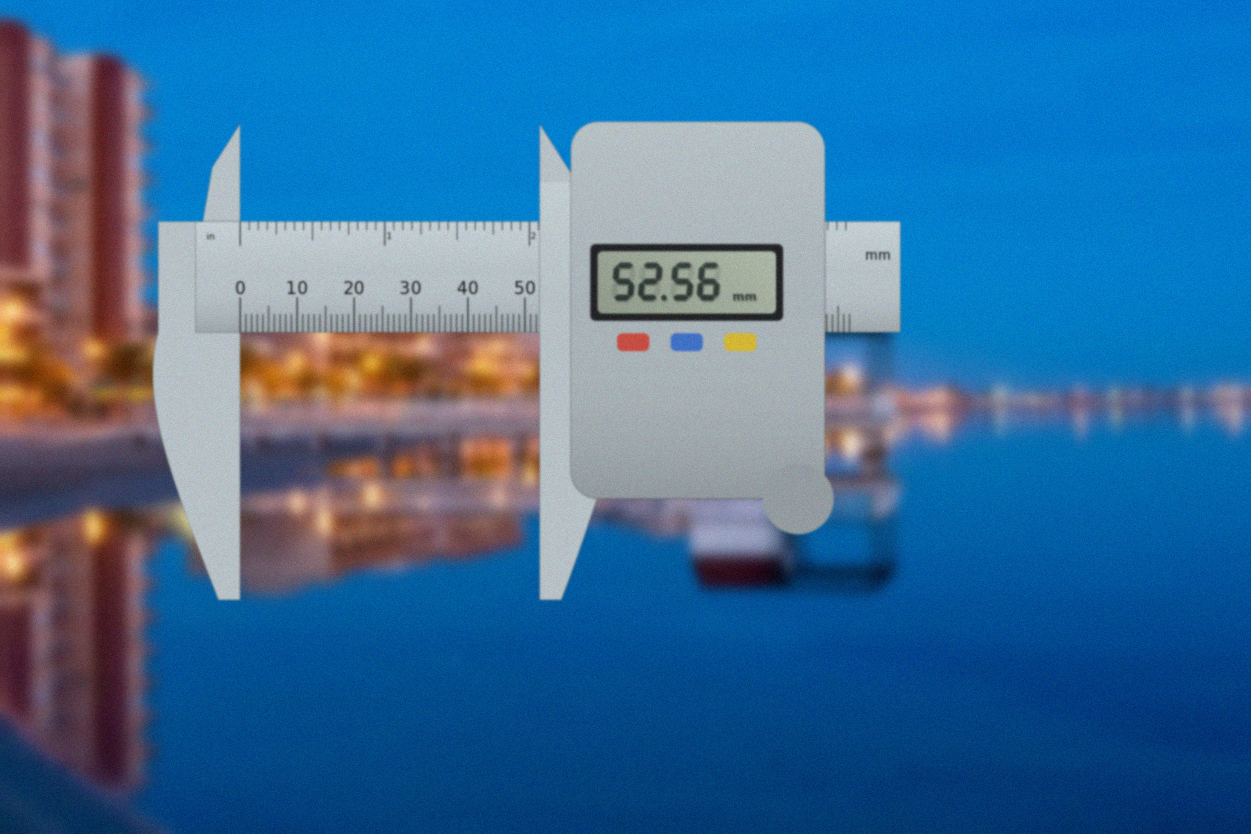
52.56 mm
